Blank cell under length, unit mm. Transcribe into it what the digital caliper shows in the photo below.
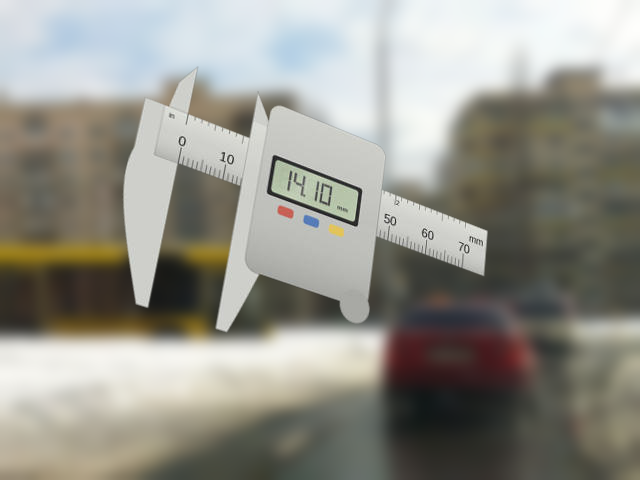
14.10 mm
